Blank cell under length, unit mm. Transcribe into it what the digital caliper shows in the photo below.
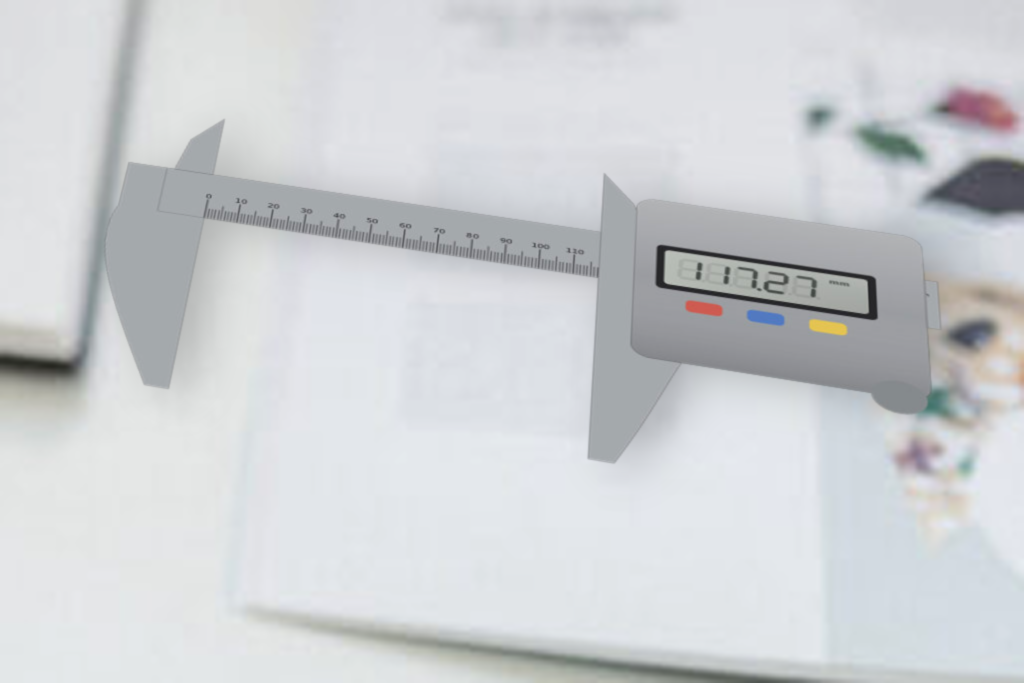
117.27 mm
